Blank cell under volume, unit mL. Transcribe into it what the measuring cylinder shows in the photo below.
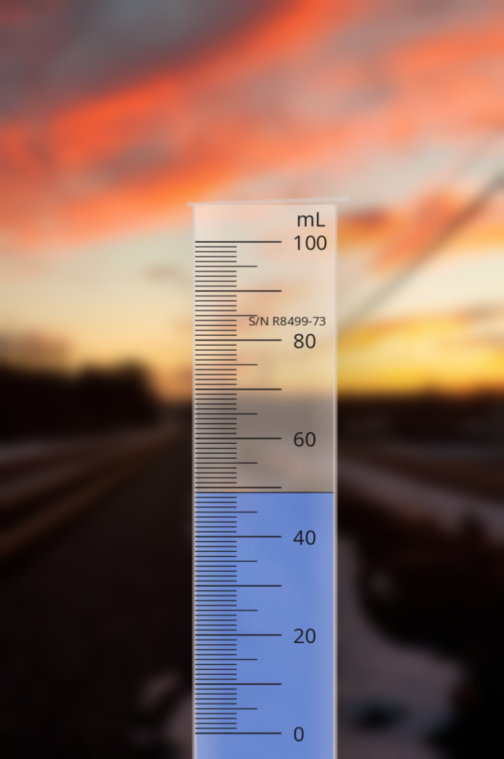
49 mL
